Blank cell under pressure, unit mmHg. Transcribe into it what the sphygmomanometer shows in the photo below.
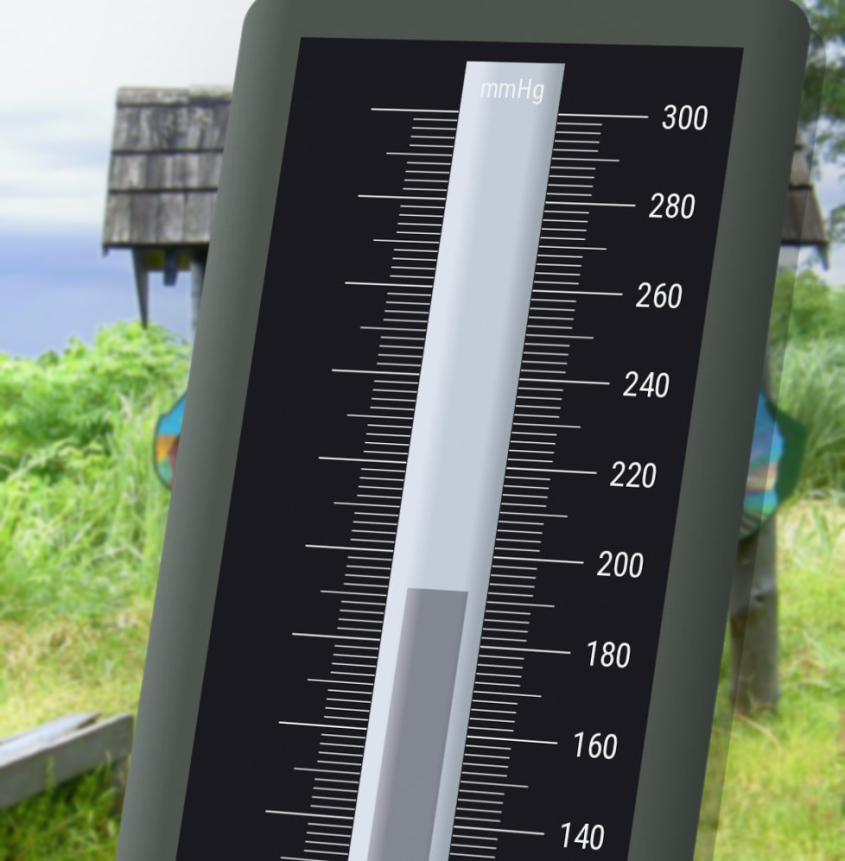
192 mmHg
